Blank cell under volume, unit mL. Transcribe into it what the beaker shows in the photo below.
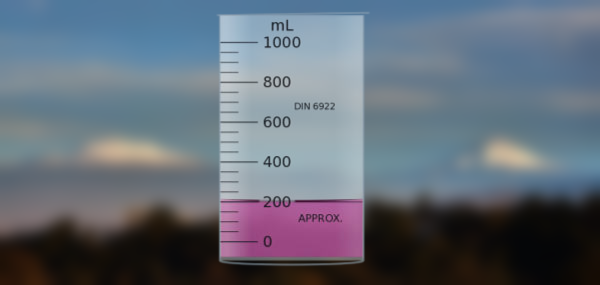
200 mL
